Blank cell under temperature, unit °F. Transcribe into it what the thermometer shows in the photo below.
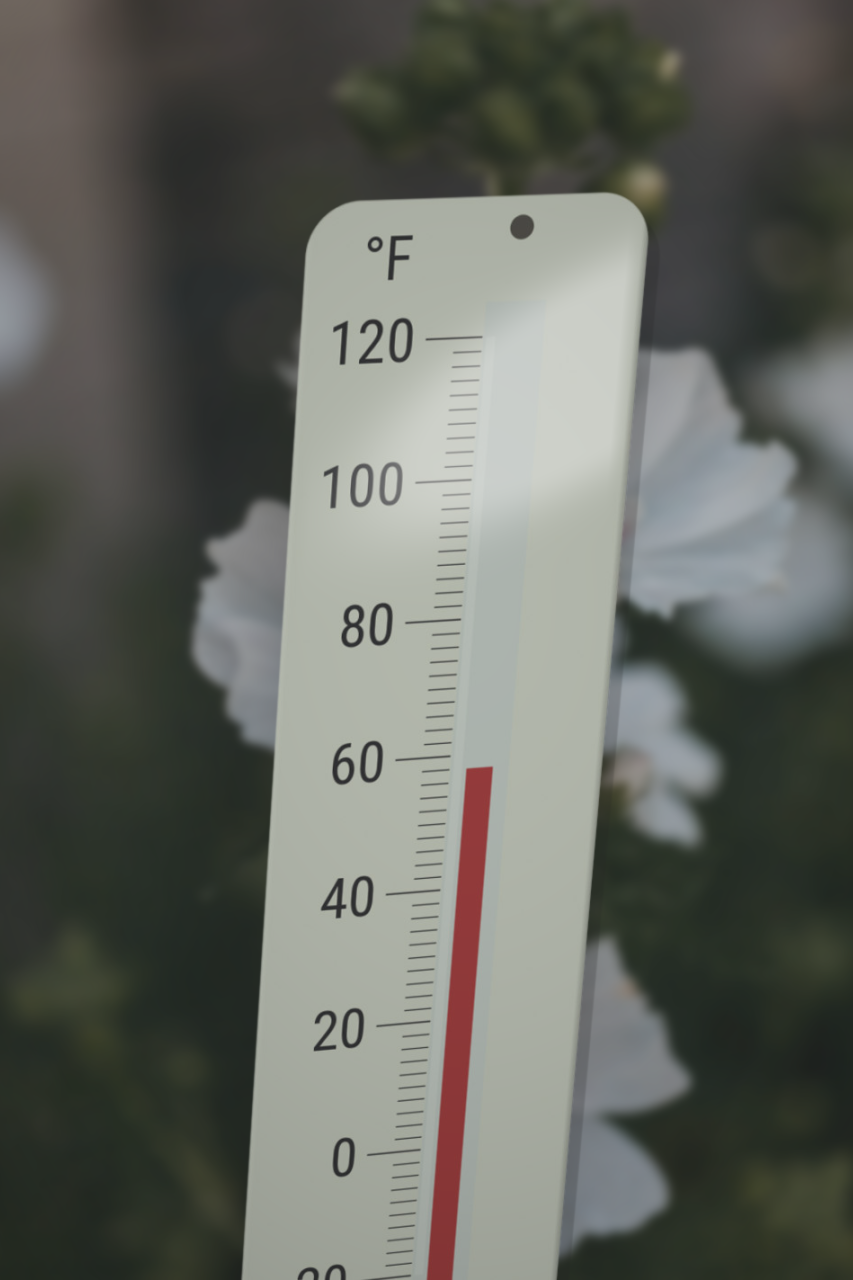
58 °F
